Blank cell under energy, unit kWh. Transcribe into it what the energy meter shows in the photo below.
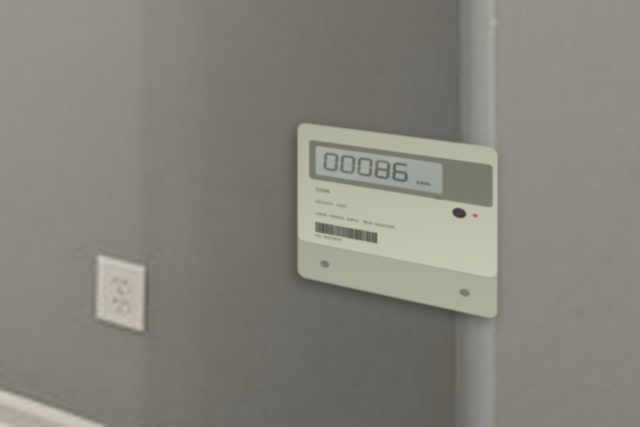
86 kWh
